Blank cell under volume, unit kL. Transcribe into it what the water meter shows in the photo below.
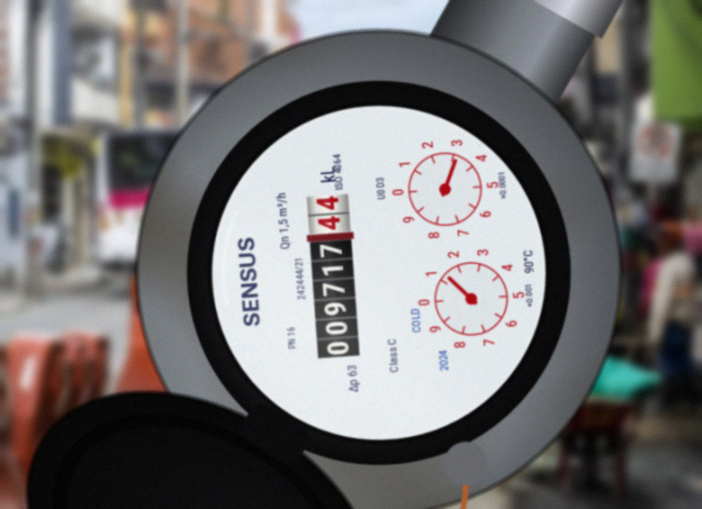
9717.4413 kL
